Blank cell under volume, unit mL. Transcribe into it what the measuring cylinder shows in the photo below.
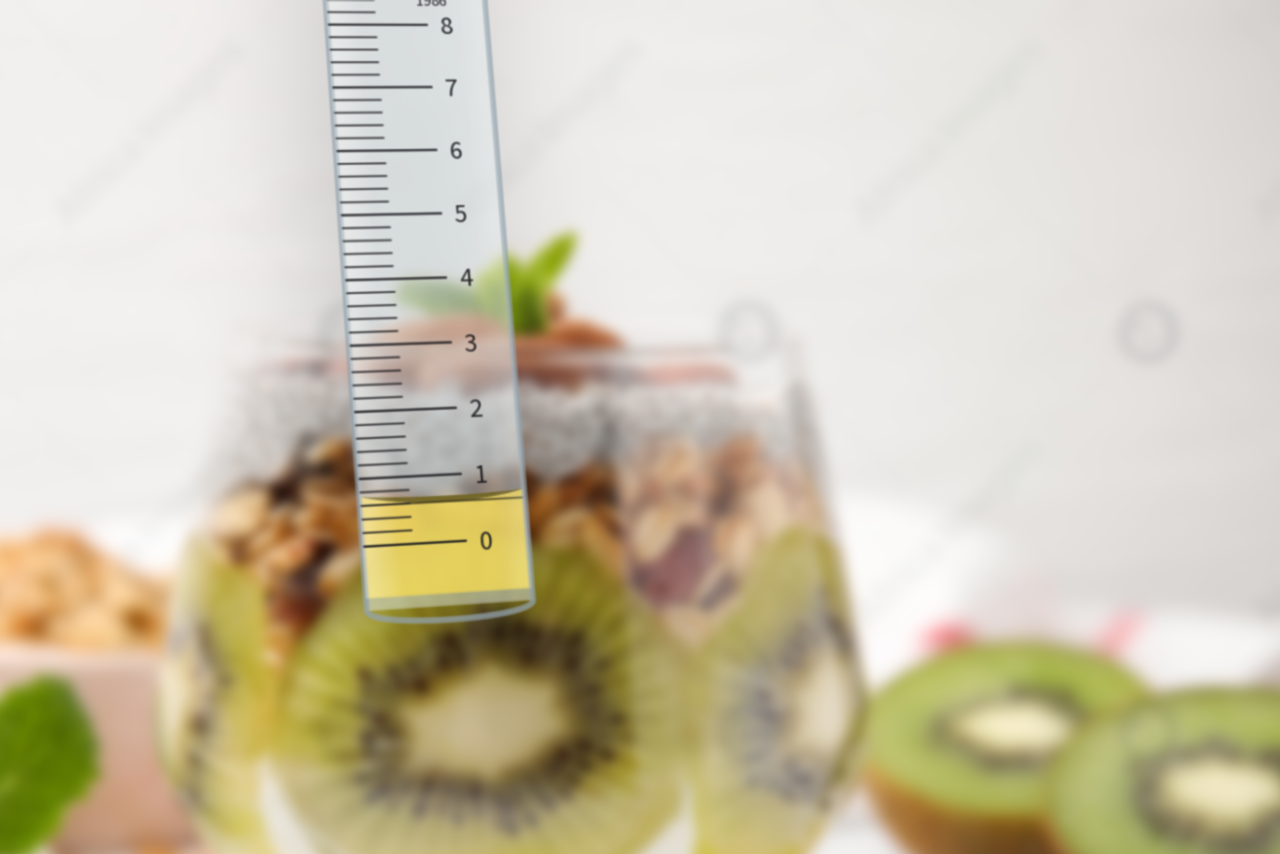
0.6 mL
